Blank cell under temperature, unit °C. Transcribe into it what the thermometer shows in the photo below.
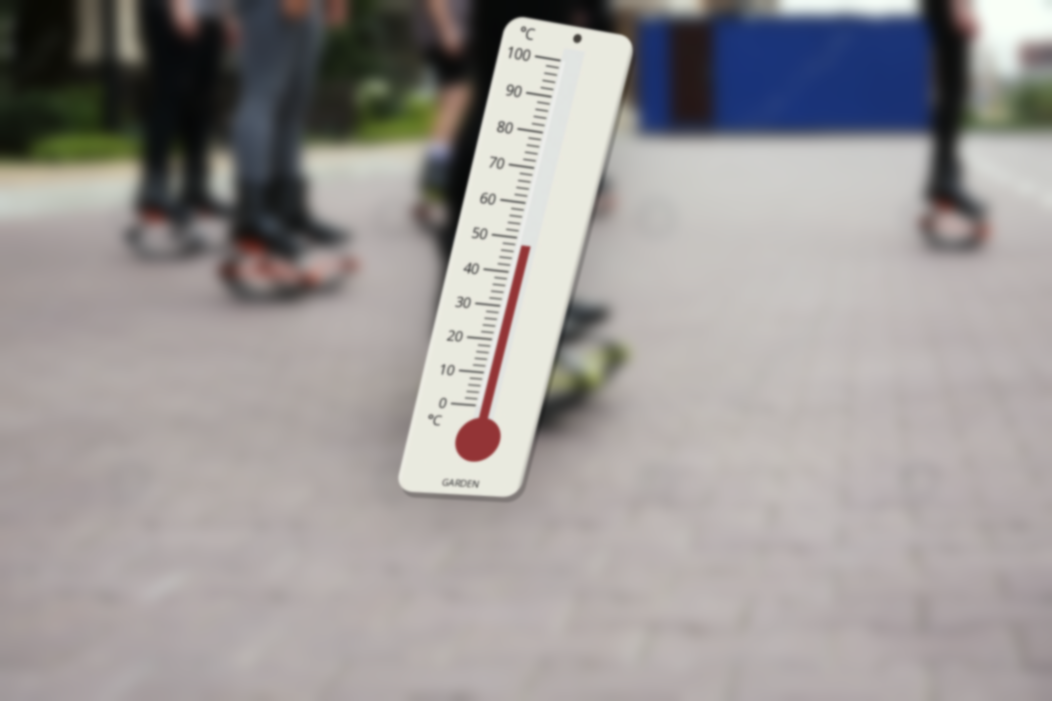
48 °C
